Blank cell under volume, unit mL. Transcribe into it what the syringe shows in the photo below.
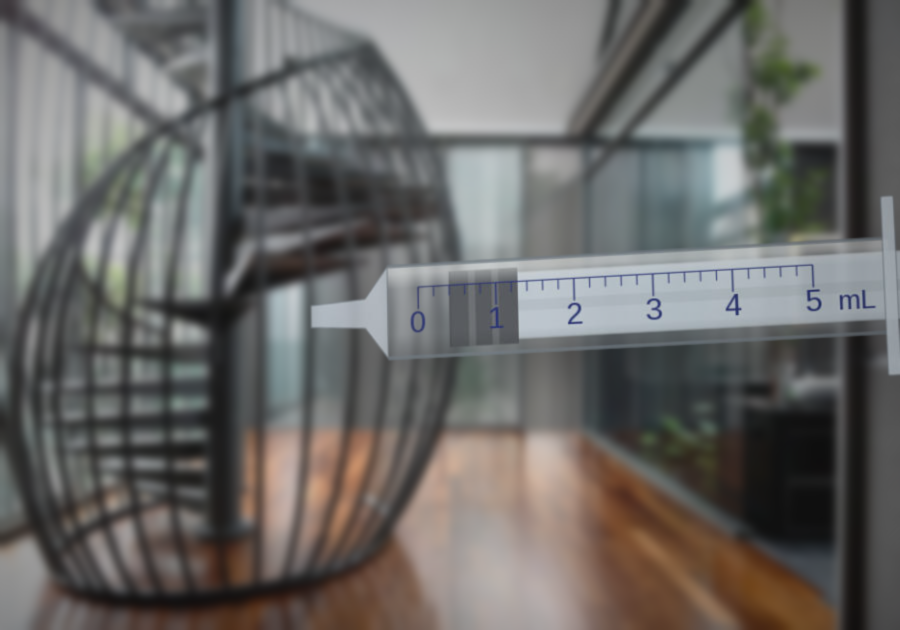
0.4 mL
